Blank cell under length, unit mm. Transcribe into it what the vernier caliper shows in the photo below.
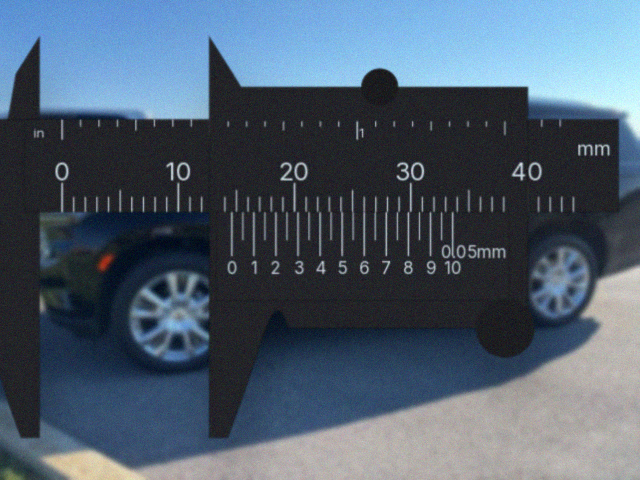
14.6 mm
